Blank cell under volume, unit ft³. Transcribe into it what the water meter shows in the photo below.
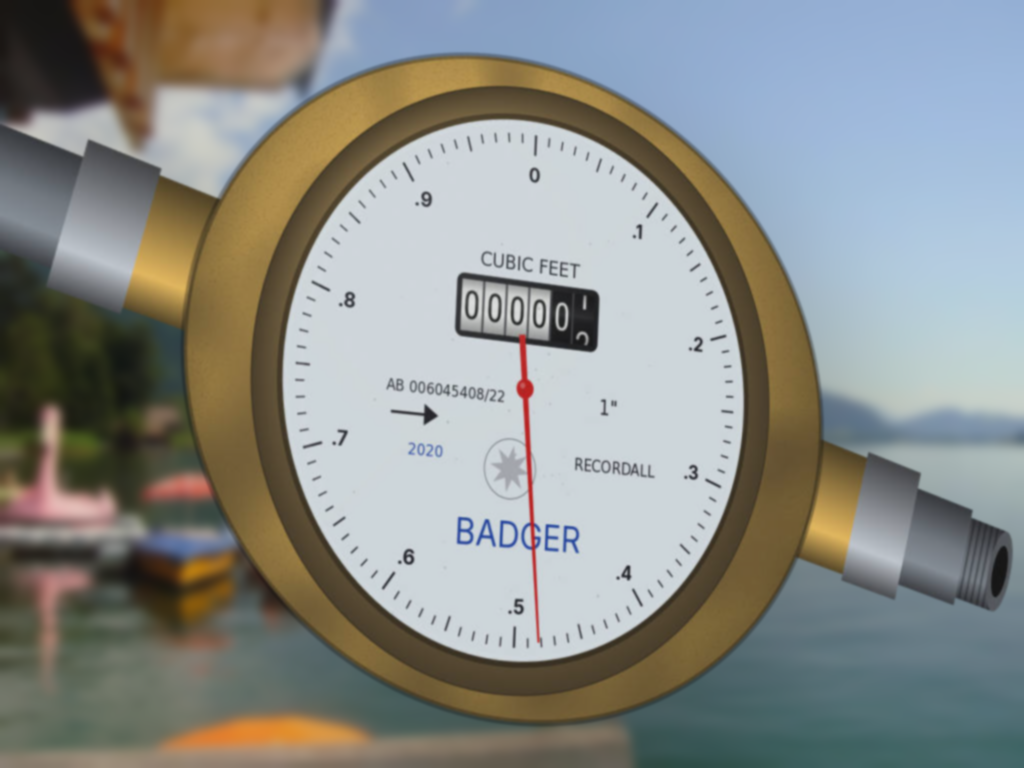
1.48 ft³
